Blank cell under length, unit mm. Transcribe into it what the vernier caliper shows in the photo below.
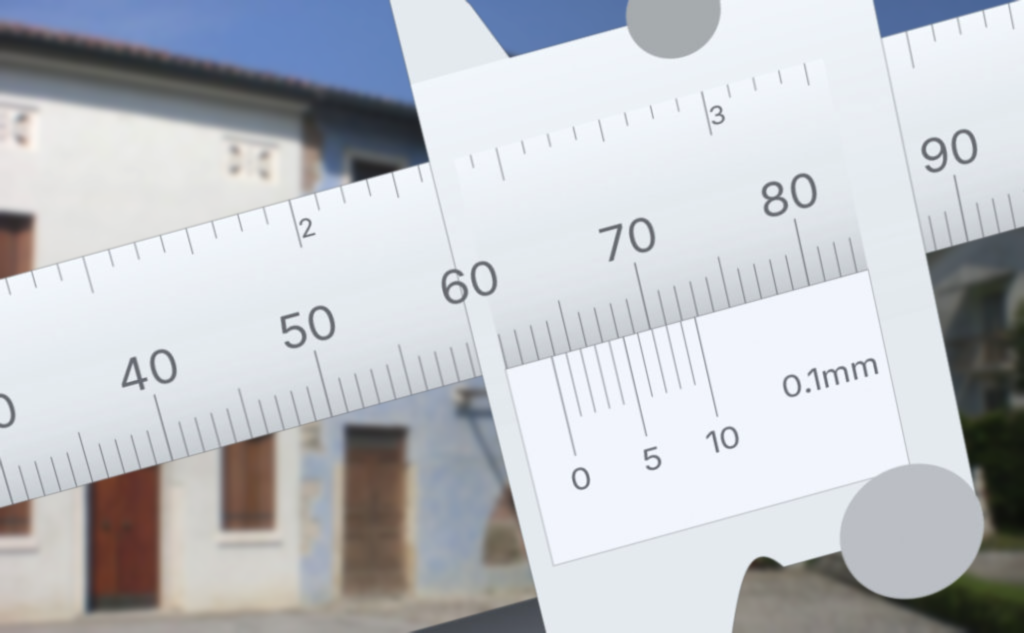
63.8 mm
